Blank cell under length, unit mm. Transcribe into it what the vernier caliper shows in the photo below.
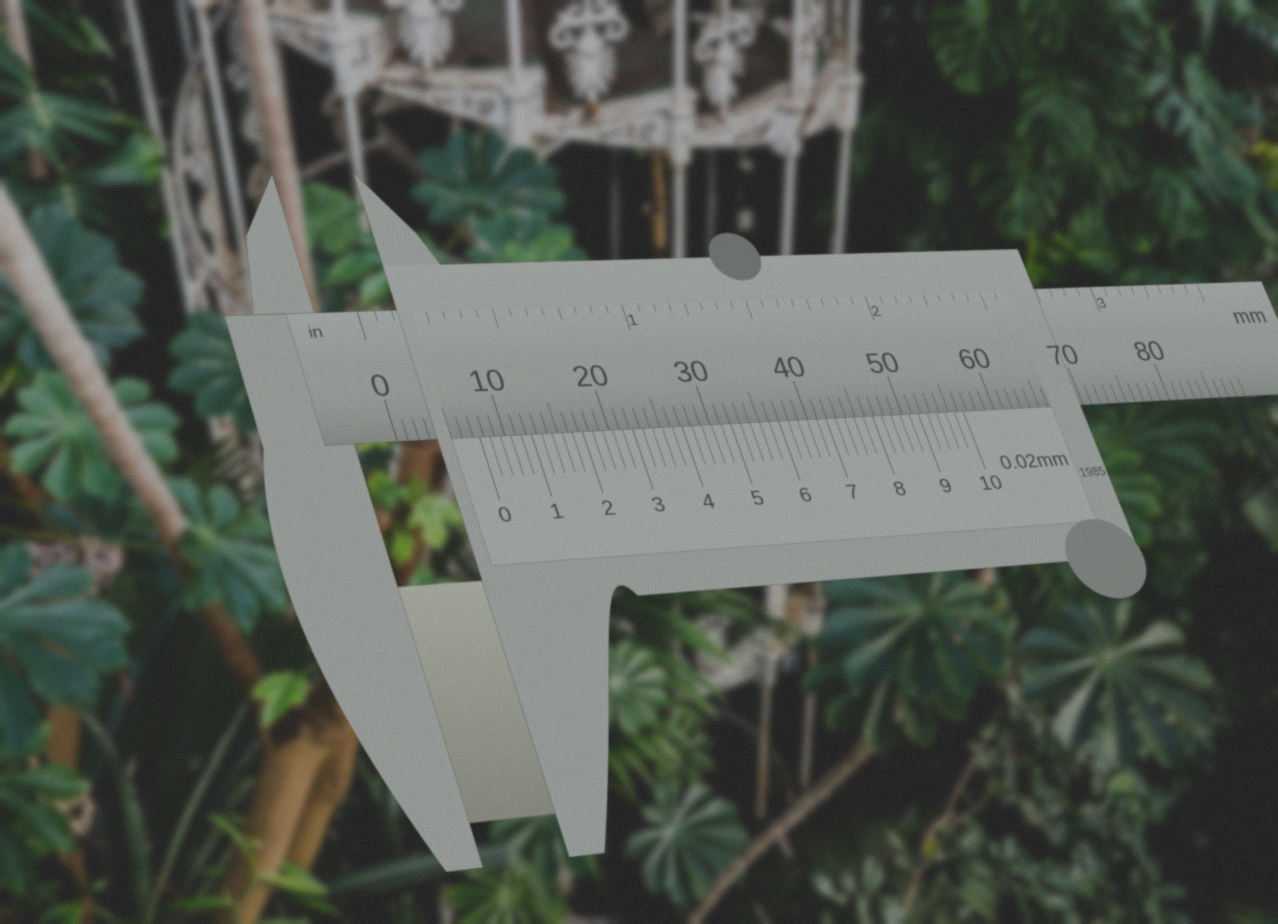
7.6 mm
